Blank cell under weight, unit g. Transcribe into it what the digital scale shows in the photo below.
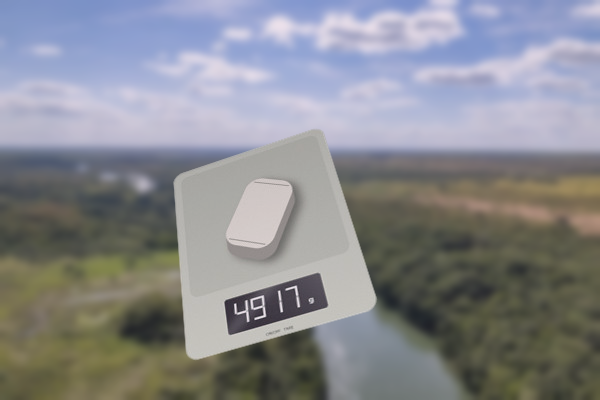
4917 g
